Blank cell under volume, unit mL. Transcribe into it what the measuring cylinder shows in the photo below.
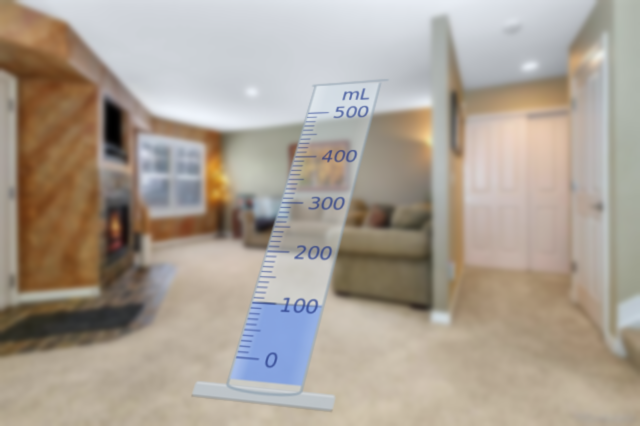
100 mL
